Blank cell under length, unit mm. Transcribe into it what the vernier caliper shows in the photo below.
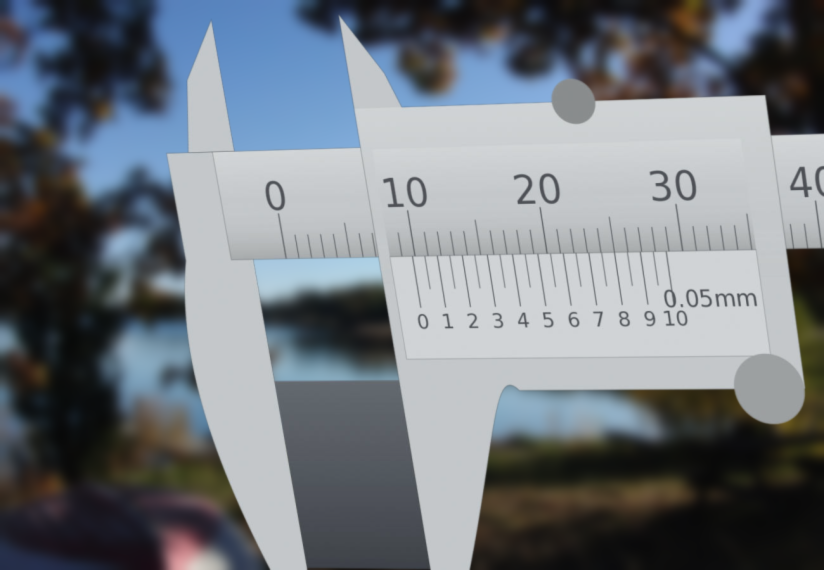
9.8 mm
